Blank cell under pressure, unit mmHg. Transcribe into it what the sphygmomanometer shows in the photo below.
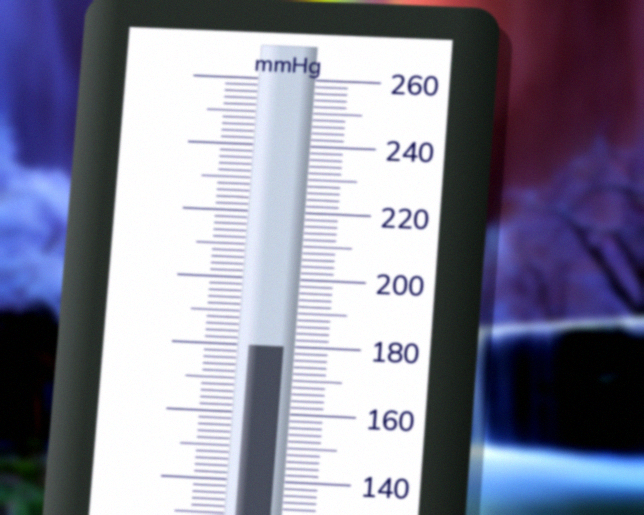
180 mmHg
